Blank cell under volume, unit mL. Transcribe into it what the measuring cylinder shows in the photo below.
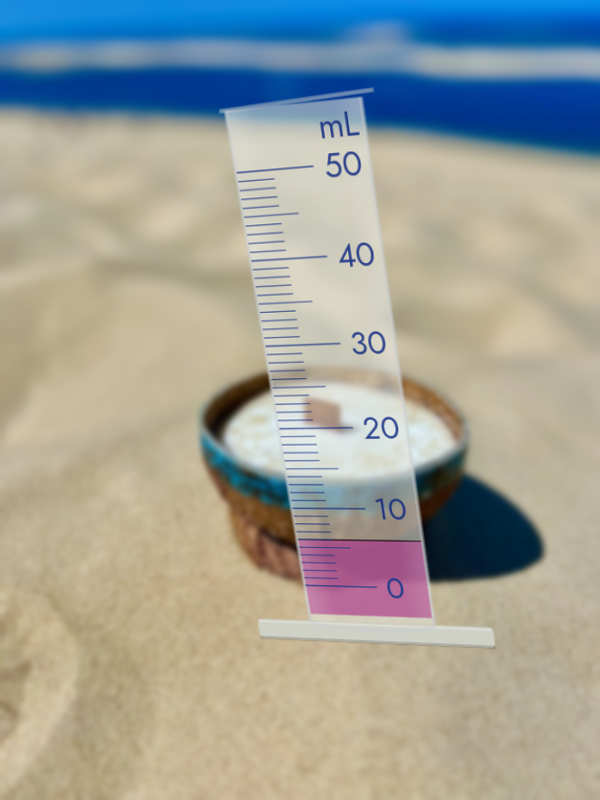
6 mL
